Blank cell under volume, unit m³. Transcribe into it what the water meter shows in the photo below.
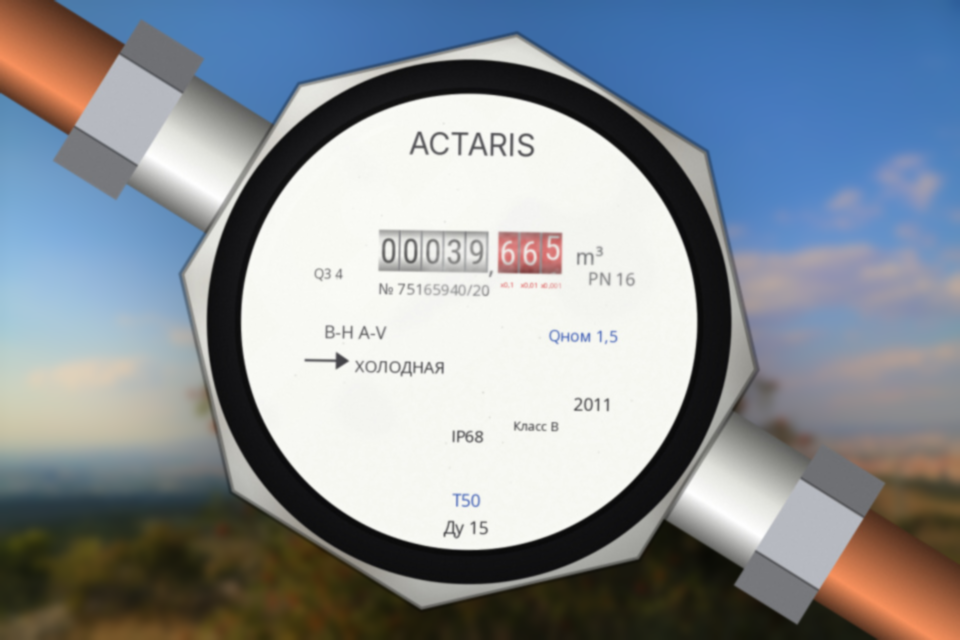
39.665 m³
